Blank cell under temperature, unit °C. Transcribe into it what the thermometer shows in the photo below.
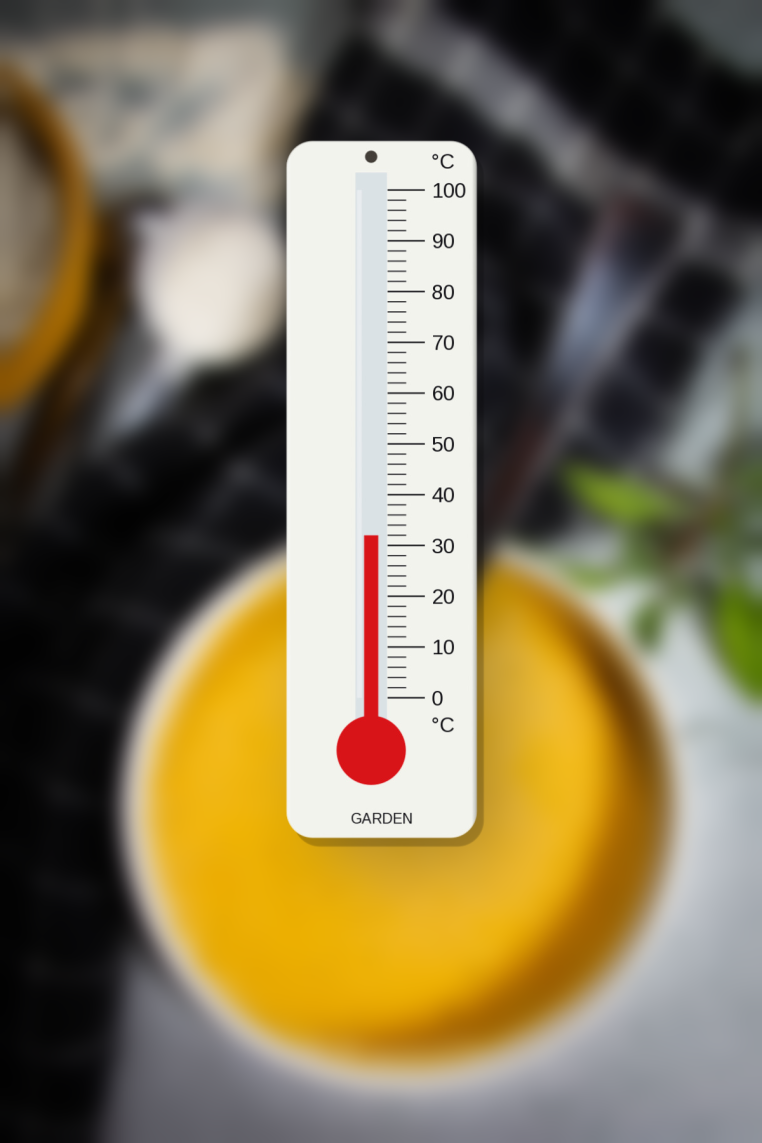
32 °C
